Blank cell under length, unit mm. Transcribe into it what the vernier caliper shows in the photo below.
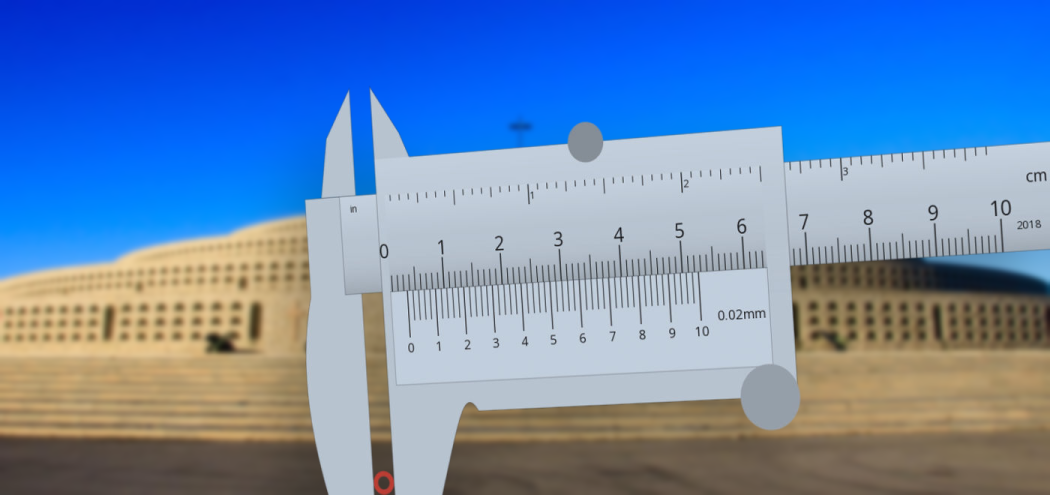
3.6 mm
